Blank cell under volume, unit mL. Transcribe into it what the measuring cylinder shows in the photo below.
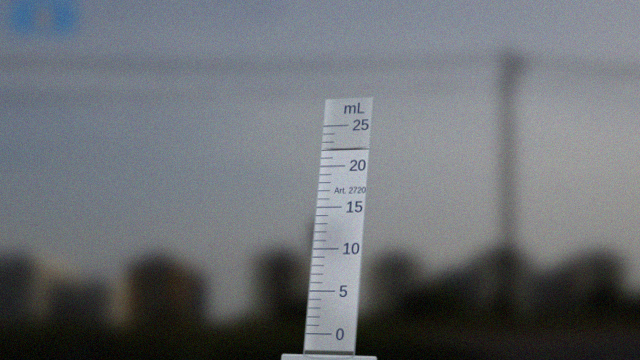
22 mL
